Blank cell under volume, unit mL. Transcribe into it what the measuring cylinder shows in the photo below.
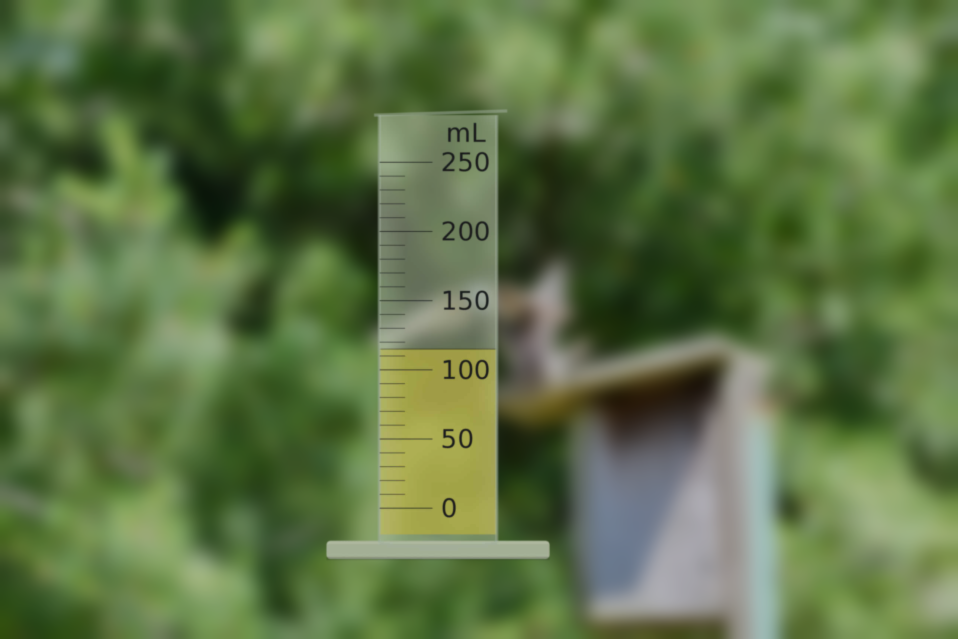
115 mL
